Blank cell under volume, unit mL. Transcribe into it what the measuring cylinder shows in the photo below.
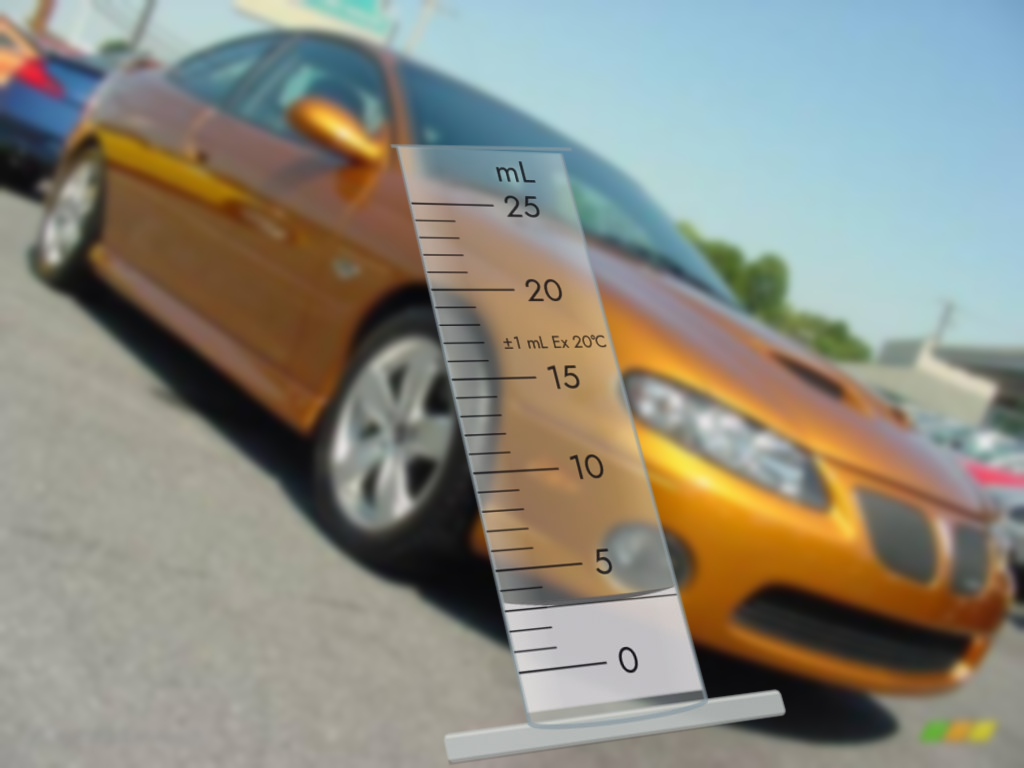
3 mL
